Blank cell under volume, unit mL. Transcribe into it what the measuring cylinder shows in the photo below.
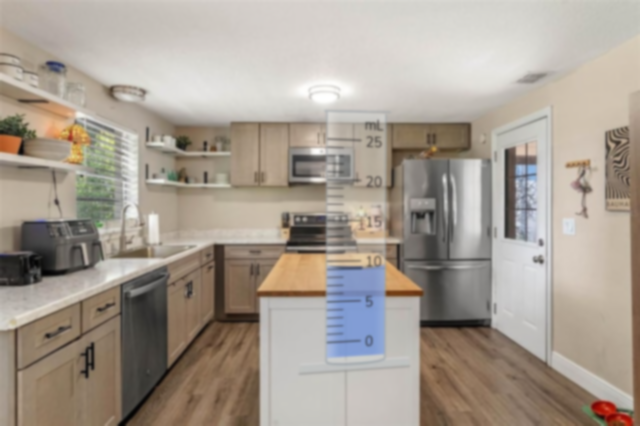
9 mL
